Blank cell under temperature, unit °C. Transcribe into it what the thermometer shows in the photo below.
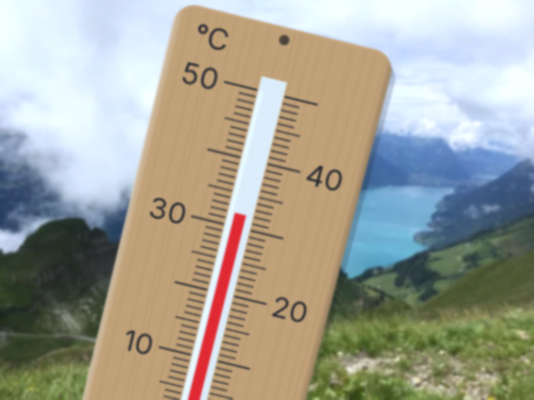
32 °C
